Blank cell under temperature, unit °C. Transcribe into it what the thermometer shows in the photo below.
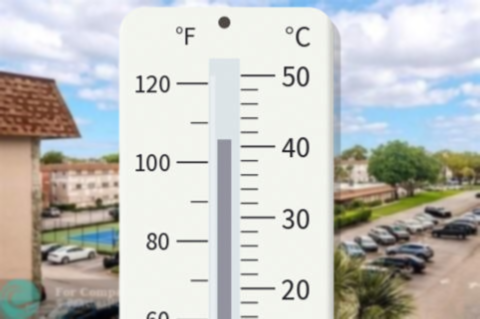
41 °C
